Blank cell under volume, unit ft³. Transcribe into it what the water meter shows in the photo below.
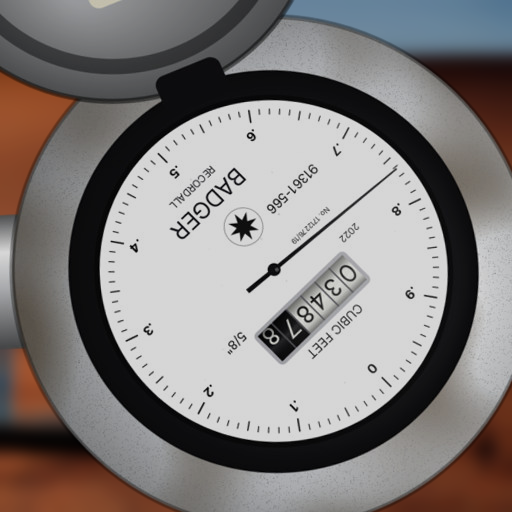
34877.76 ft³
